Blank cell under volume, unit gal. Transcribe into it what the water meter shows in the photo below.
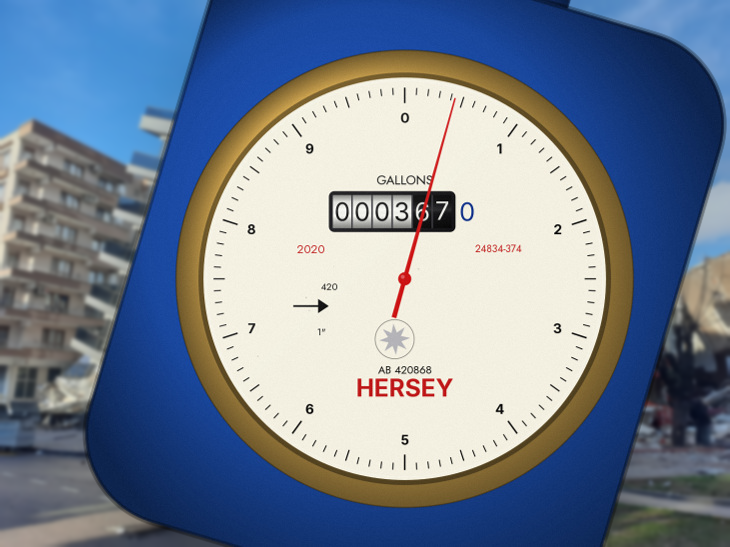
3670.4 gal
